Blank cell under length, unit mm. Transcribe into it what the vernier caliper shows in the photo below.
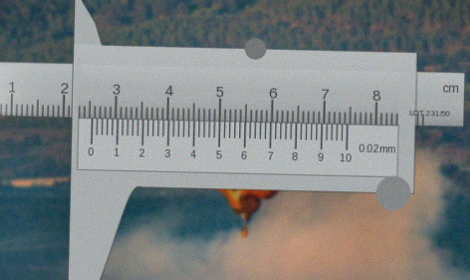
25.5 mm
